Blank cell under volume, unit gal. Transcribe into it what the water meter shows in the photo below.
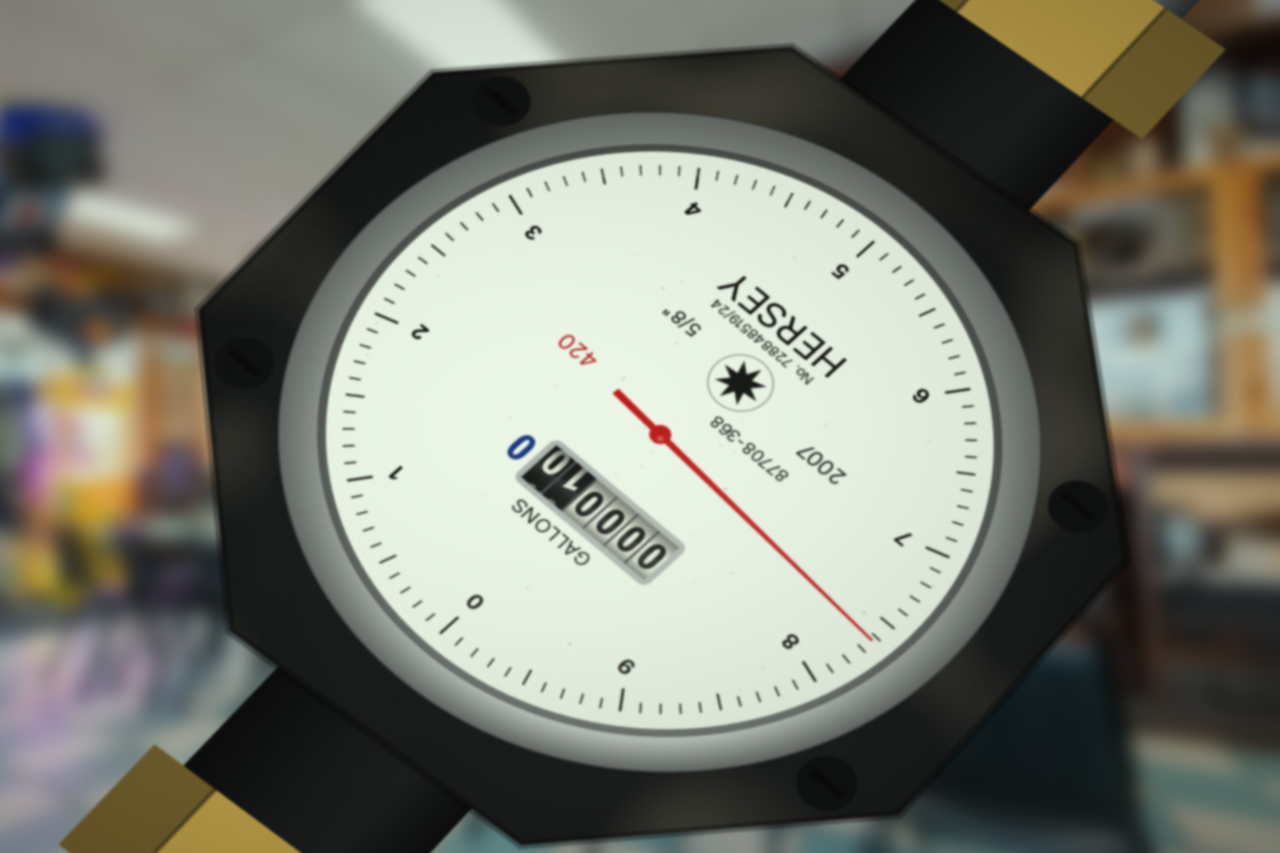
97.6 gal
